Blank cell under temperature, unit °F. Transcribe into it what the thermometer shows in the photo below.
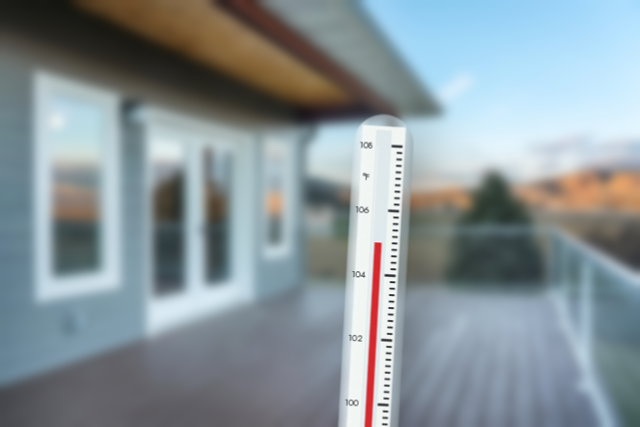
105 °F
